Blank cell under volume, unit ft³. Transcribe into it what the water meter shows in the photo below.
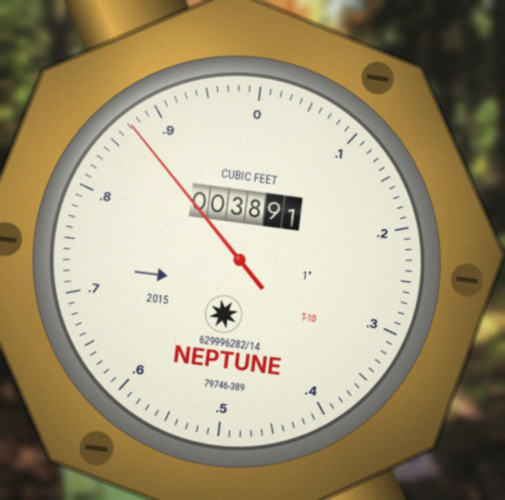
3890.87 ft³
